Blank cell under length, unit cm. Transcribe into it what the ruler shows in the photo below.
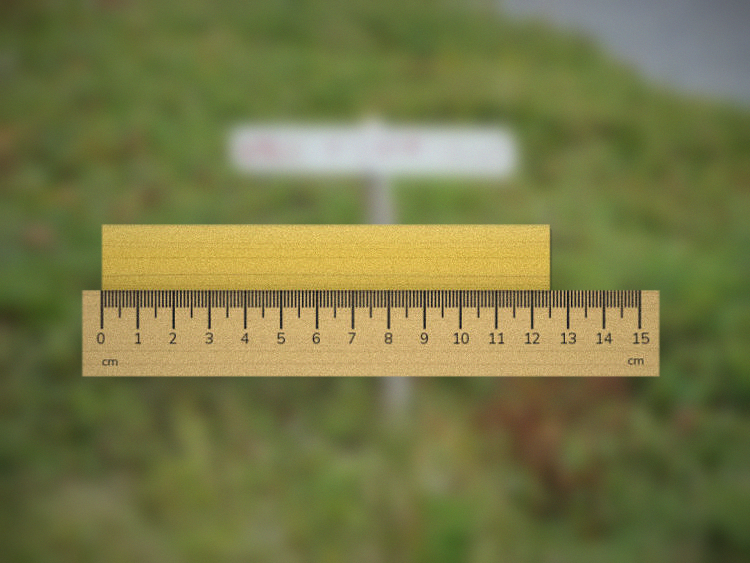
12.5 cm
